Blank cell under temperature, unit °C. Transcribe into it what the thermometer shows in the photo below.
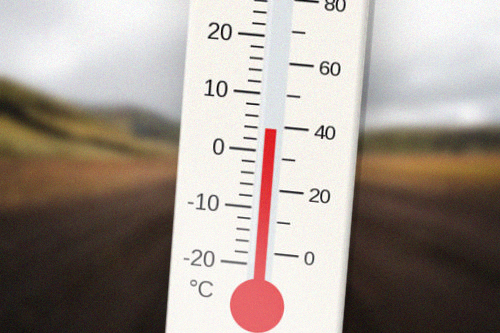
4 °C
